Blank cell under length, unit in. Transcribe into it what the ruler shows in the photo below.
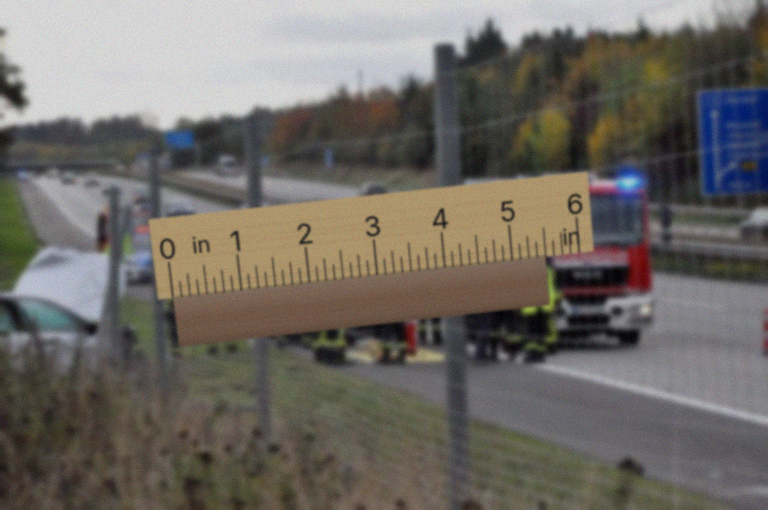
5.5 in
